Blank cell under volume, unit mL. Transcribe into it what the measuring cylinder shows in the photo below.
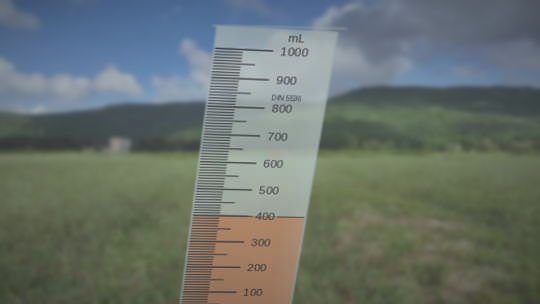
400 mL
